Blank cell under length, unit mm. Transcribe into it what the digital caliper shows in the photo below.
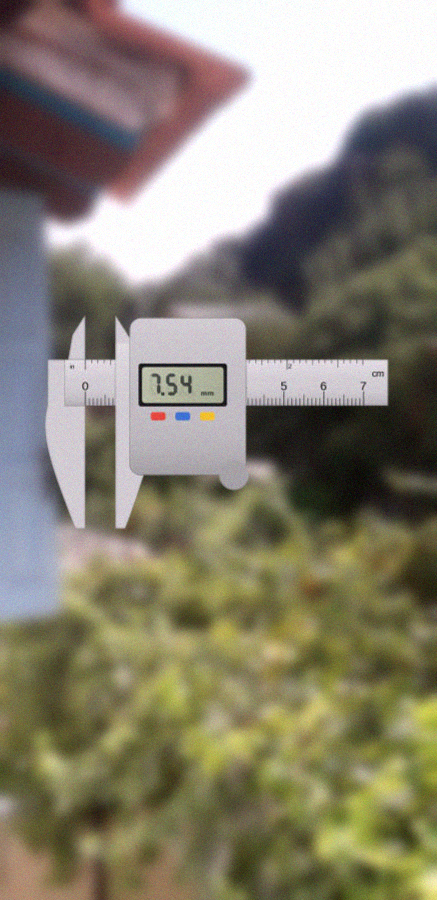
7.54 mm
